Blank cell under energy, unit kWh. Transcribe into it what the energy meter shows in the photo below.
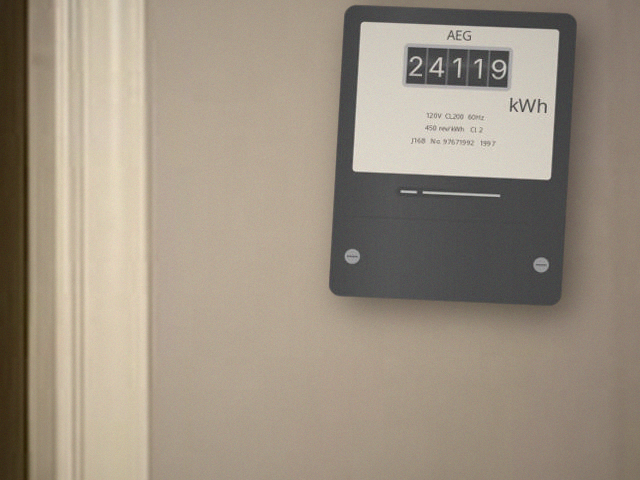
24119 kWh
